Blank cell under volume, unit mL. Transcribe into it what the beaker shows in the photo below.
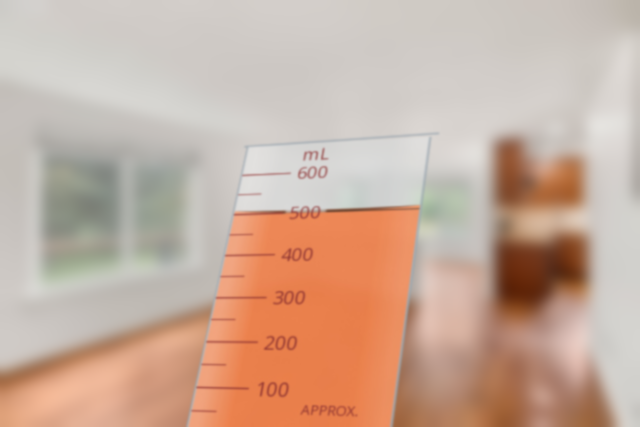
500 mL
